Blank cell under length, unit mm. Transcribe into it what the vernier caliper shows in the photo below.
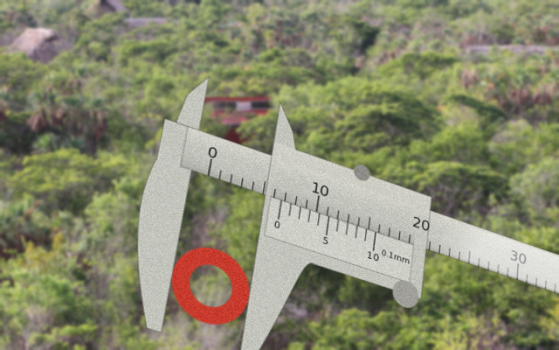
6.7 mm
